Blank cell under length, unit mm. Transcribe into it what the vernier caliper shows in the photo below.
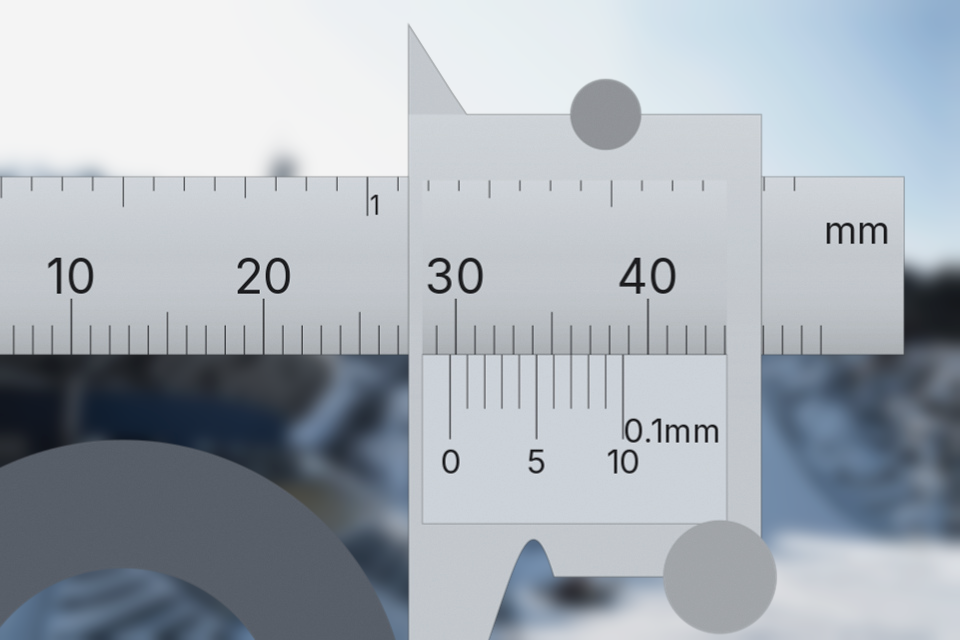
29.7 mm
